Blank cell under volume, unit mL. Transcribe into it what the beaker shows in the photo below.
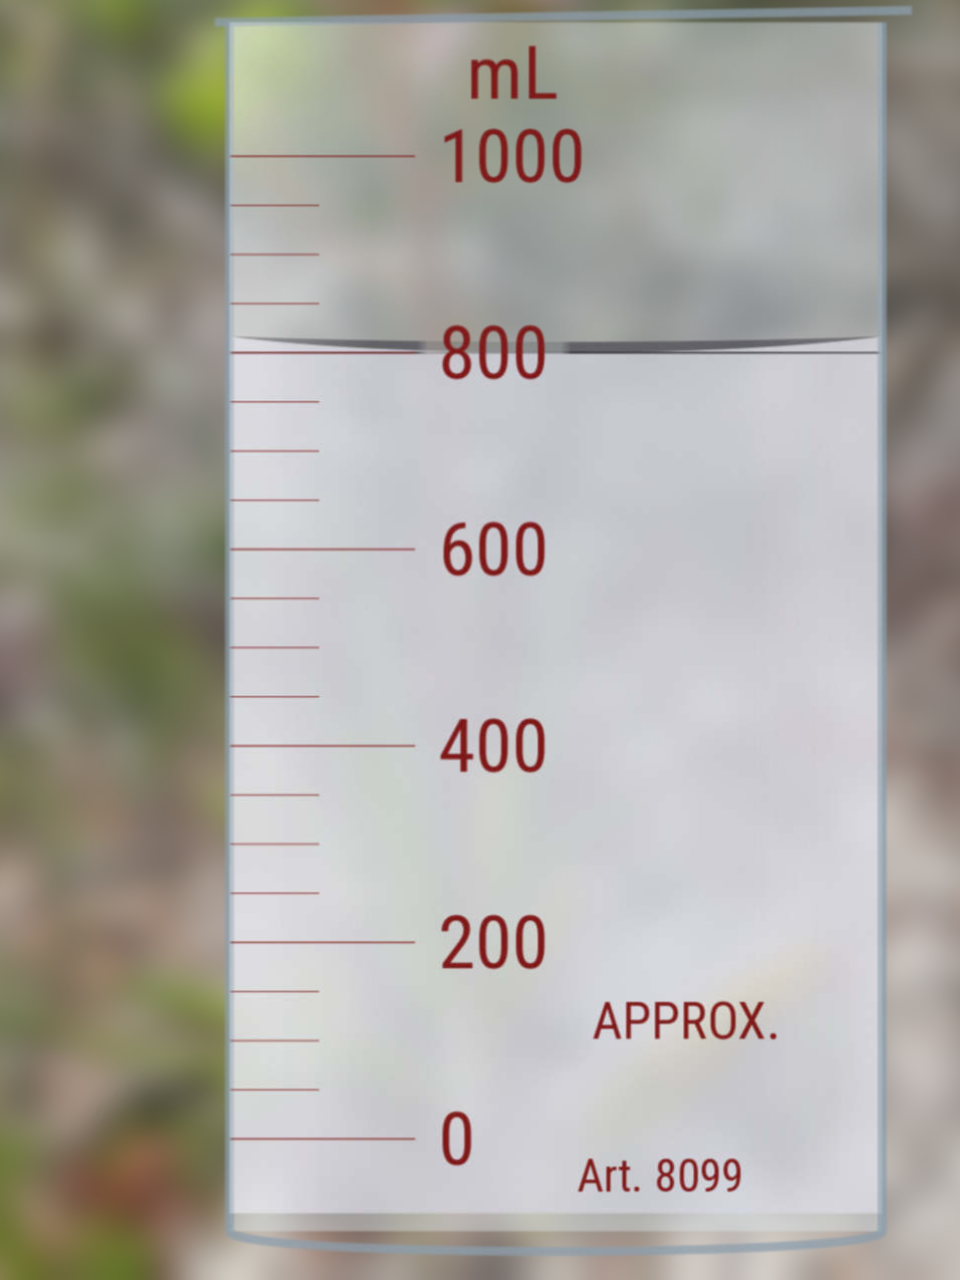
800 mL
